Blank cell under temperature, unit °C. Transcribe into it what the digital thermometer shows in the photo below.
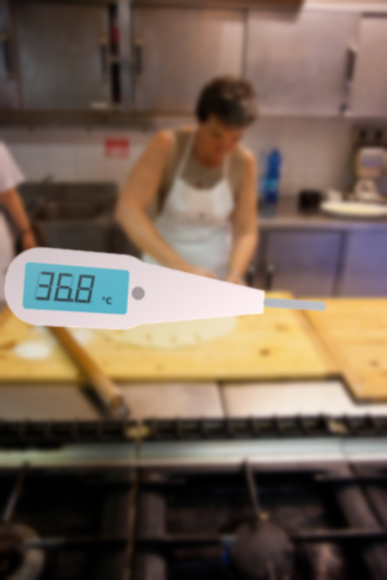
36.8 °C
